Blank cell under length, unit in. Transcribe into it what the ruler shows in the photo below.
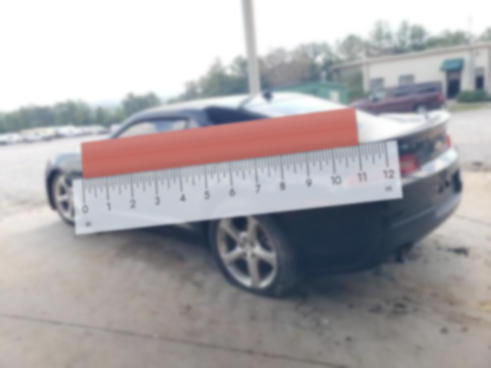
11 in
